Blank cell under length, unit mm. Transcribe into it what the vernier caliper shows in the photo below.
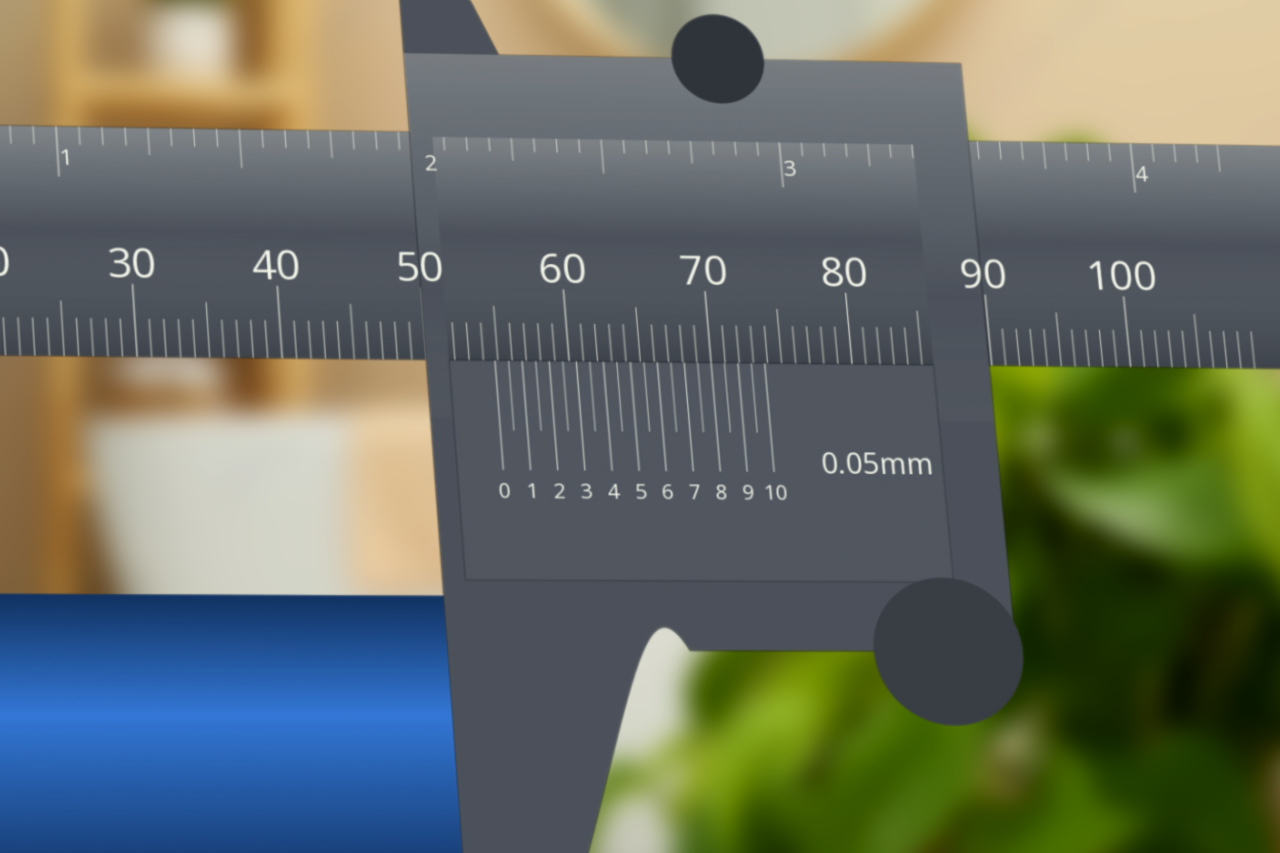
54.8 mm
